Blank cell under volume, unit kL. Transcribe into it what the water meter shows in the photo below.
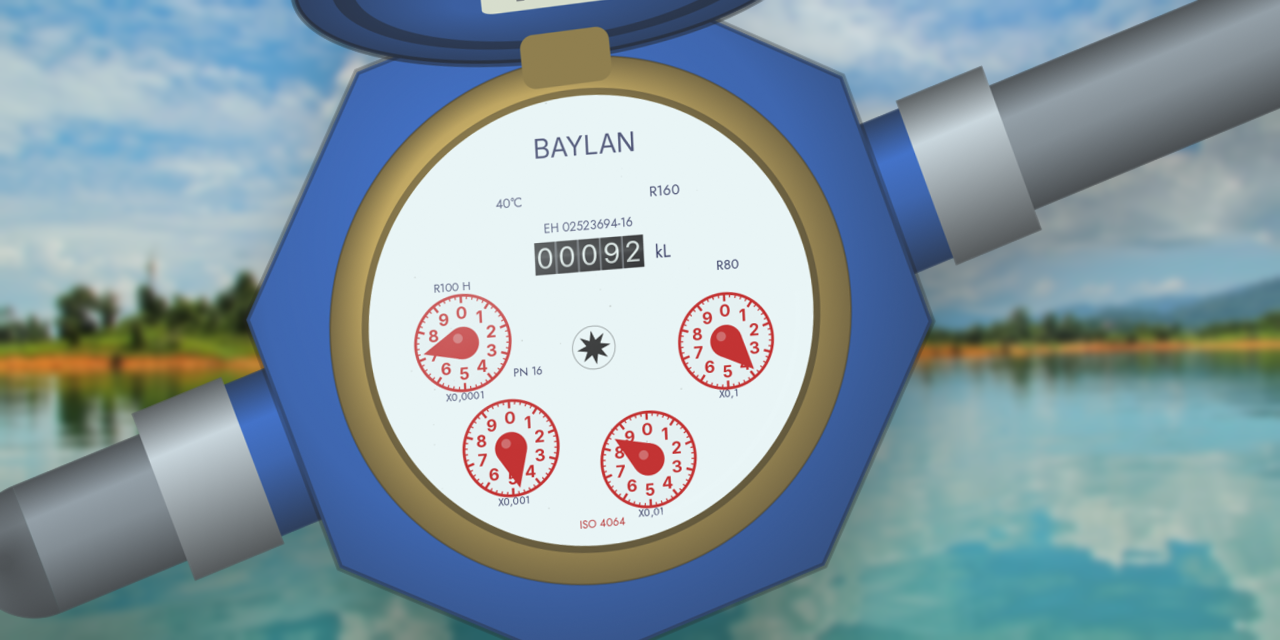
92.3847 kL
